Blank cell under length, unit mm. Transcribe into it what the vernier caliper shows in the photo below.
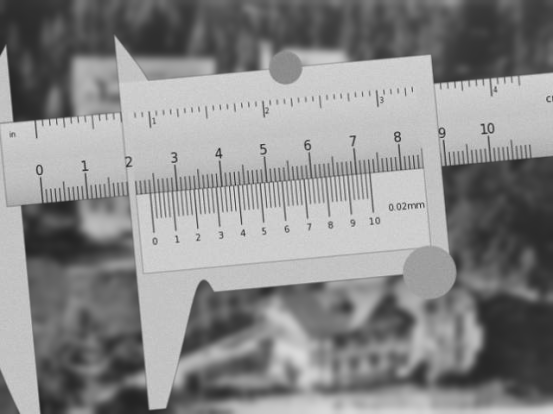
24.0 mm
